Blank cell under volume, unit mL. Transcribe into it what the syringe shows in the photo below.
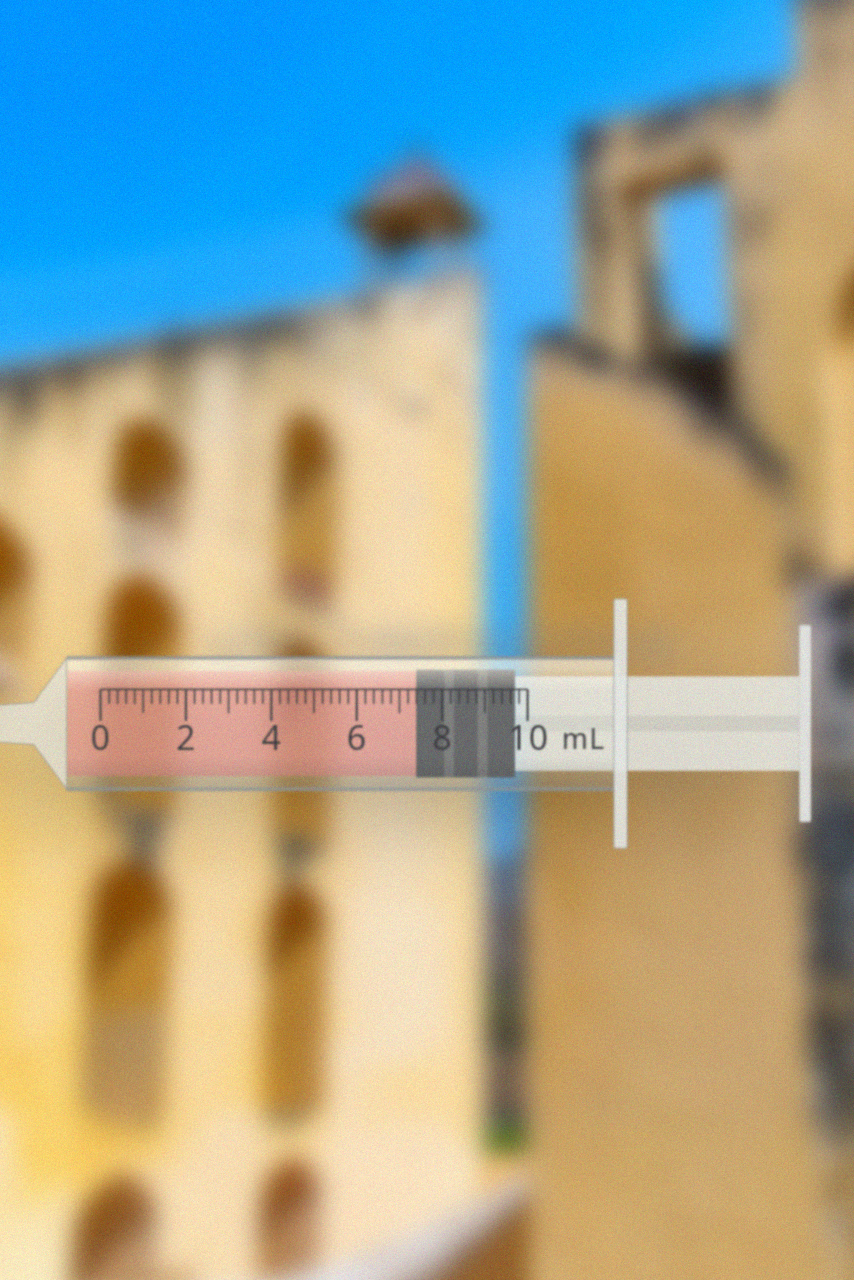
7.4 mL
